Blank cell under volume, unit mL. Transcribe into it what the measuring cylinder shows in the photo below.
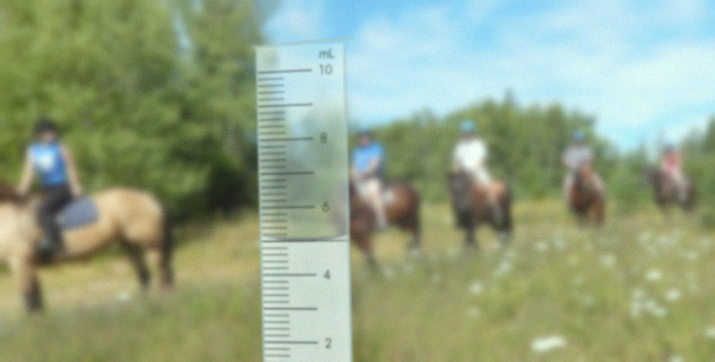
5 mL
